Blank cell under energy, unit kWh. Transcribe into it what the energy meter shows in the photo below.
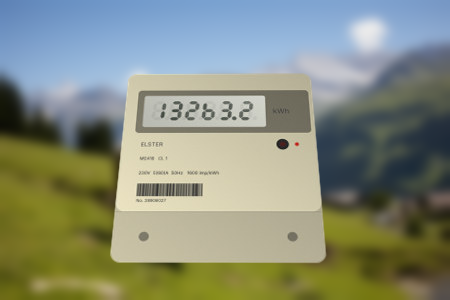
13263.2 kWh
